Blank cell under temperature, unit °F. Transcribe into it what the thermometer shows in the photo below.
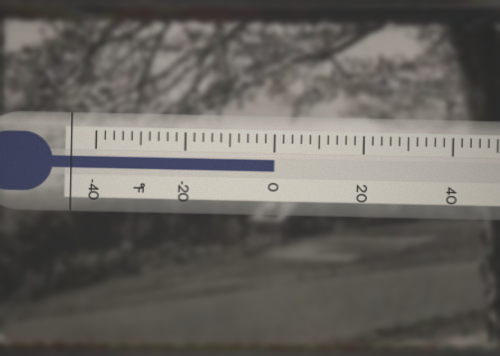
0 °F
